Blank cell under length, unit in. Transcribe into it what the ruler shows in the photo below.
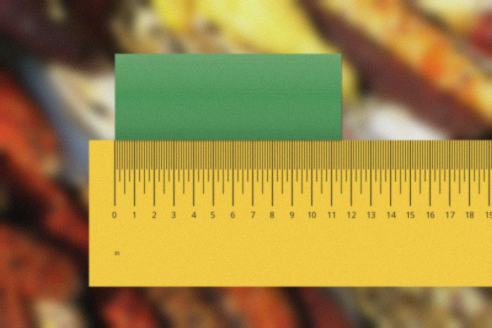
11.5 in
